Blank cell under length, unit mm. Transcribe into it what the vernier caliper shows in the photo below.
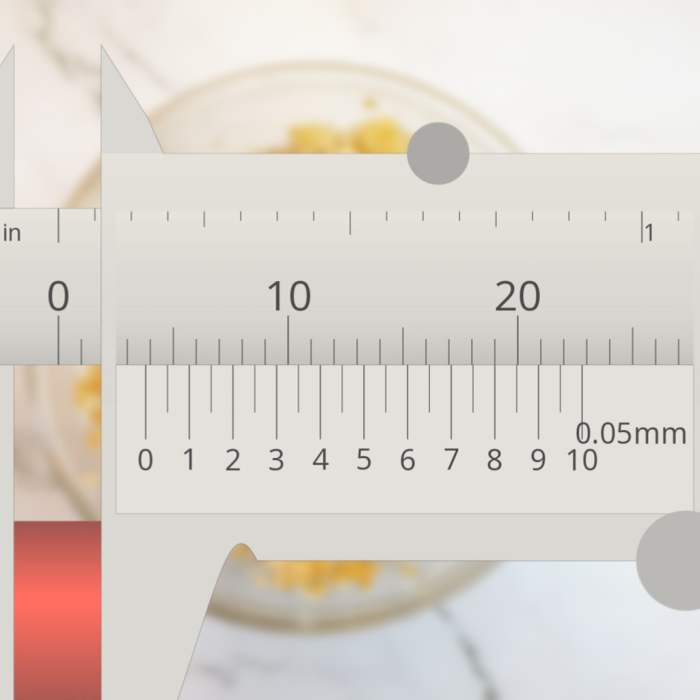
3.80 mm
